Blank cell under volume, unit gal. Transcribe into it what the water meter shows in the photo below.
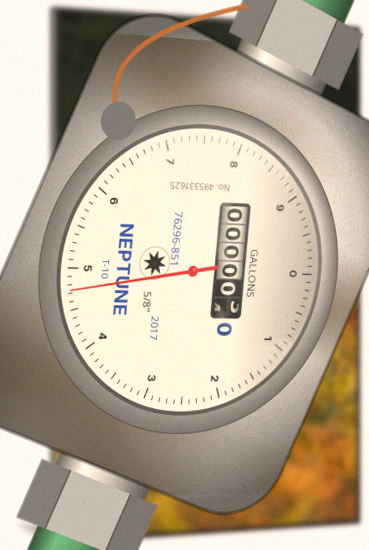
34.7 gal
